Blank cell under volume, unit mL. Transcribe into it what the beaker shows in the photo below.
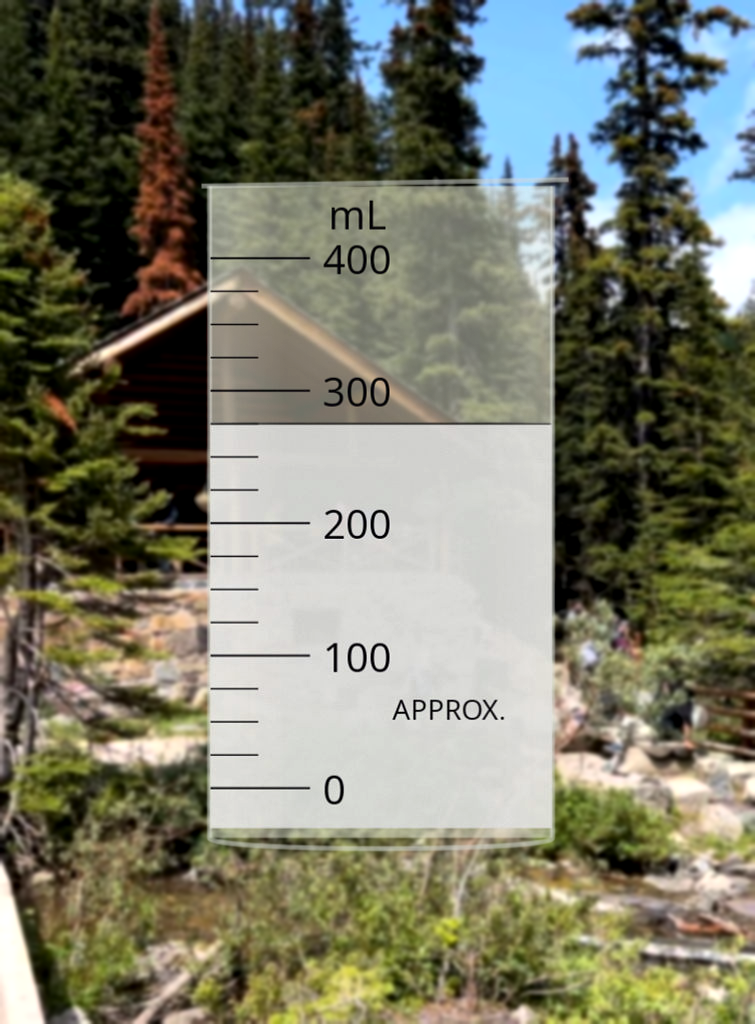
275 mL
